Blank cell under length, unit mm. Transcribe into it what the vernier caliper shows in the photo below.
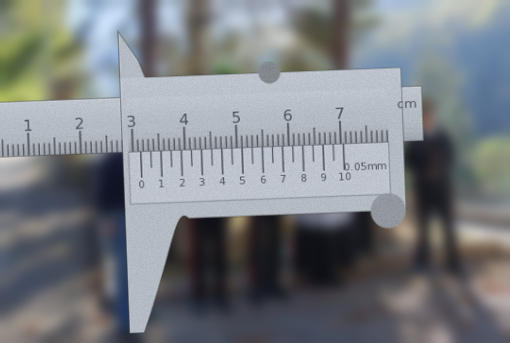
31.5 mm
